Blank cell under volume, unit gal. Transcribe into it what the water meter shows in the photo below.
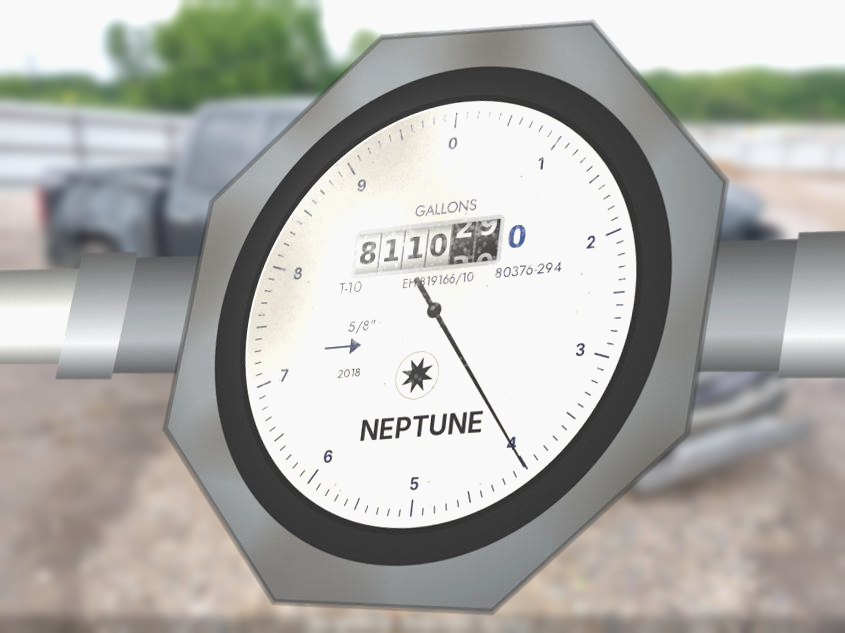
8110294.0 gal
